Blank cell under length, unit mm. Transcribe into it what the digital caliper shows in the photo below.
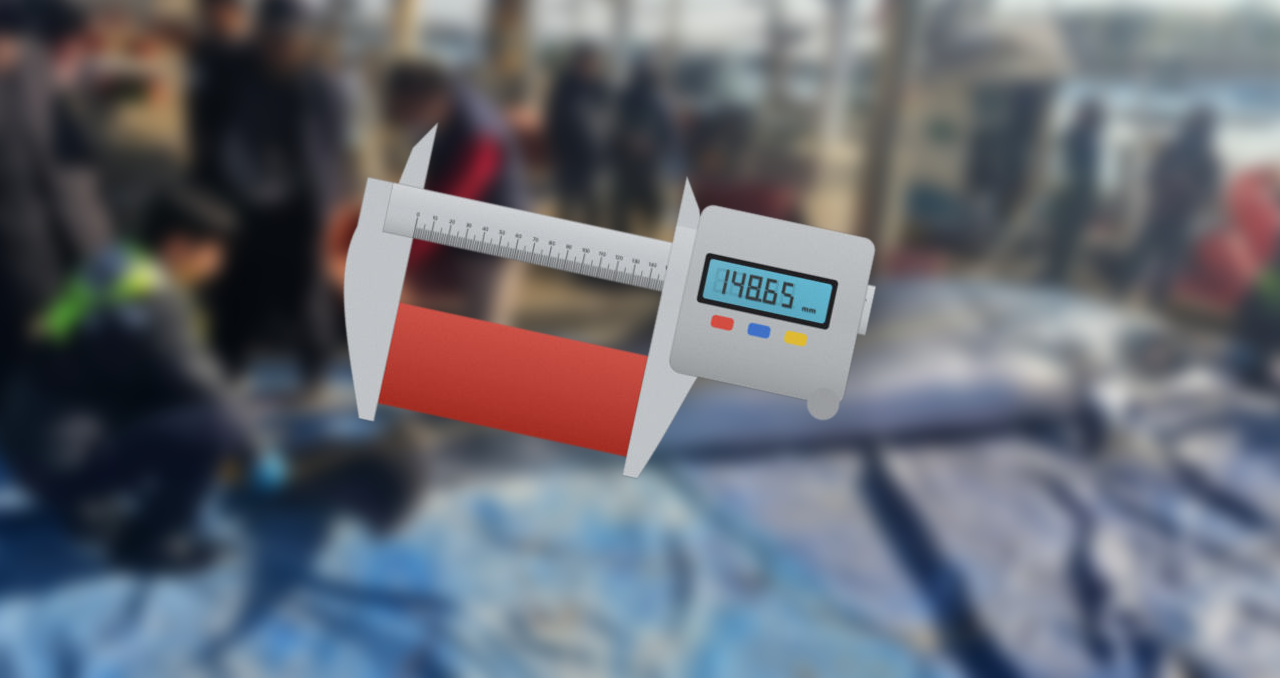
148.65 mm
